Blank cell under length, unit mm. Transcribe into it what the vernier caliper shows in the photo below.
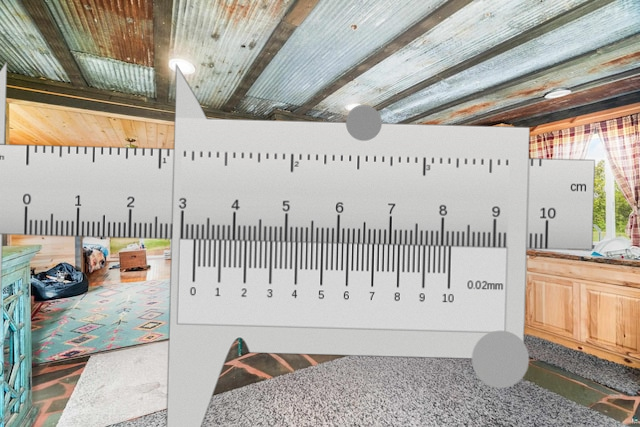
32.5 mm
